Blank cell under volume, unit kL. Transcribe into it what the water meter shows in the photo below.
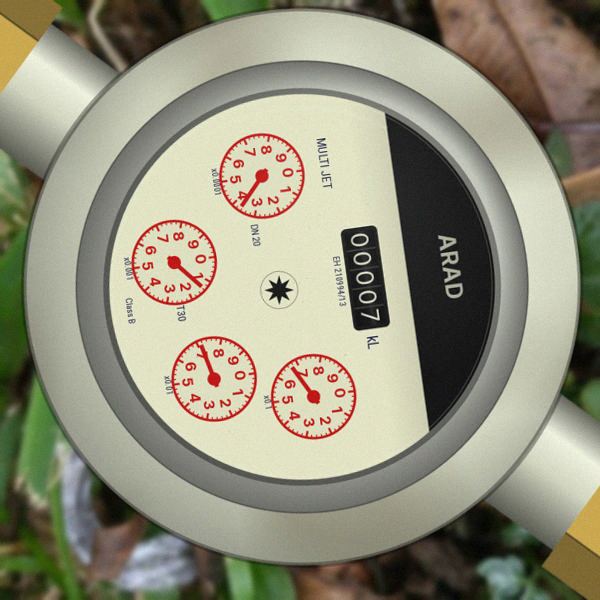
7.6713 kL
